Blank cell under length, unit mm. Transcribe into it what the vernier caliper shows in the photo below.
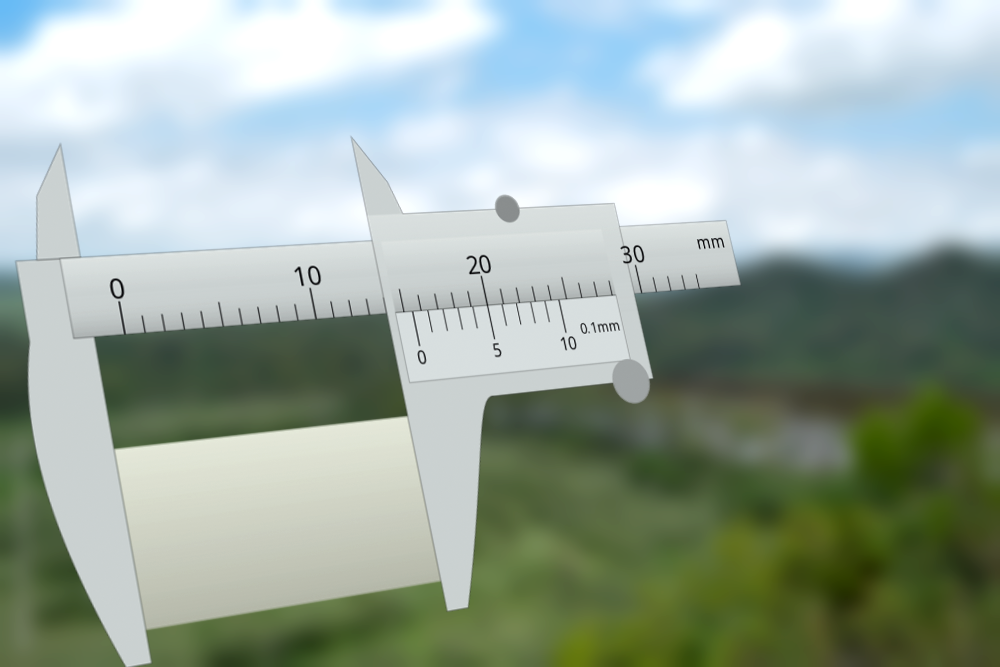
15.5 mm
